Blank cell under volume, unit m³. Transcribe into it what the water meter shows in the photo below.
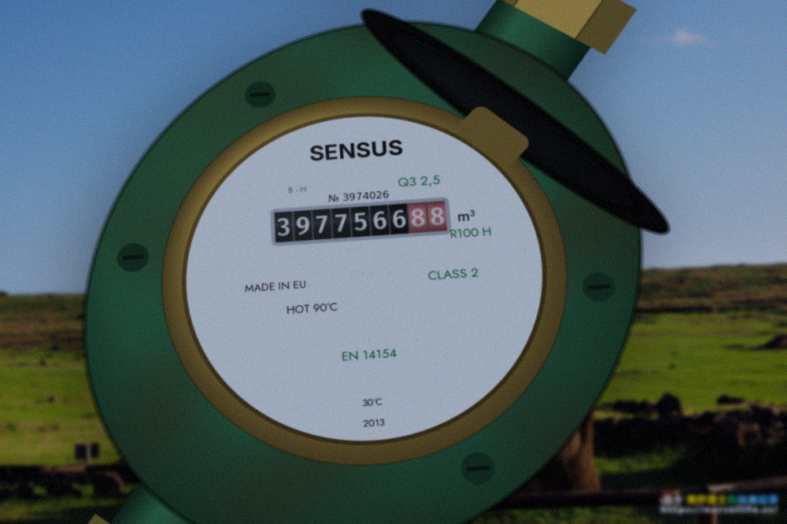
3977566.88 m³
